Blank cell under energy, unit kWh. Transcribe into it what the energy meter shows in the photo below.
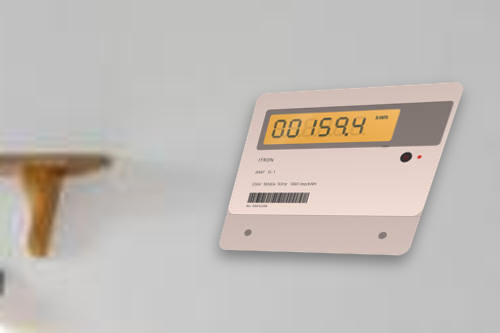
159.4 kWh
